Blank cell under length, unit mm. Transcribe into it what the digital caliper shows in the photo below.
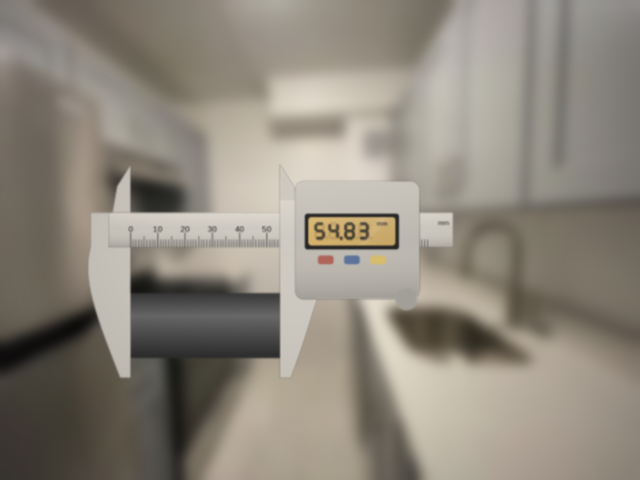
54.83 mm
